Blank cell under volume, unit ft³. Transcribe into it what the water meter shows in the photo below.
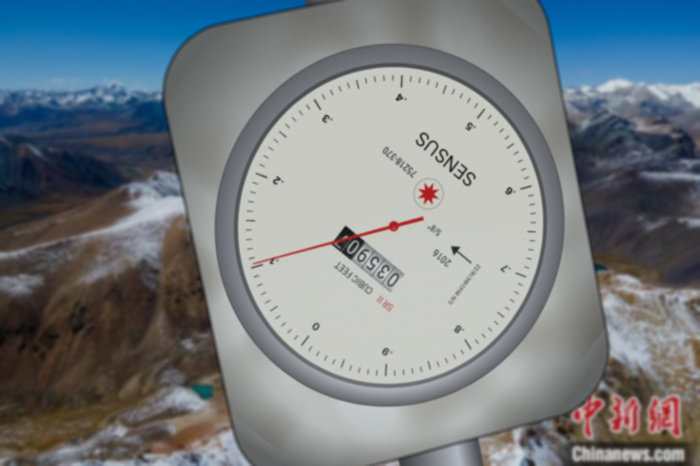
35907.10 ft³
